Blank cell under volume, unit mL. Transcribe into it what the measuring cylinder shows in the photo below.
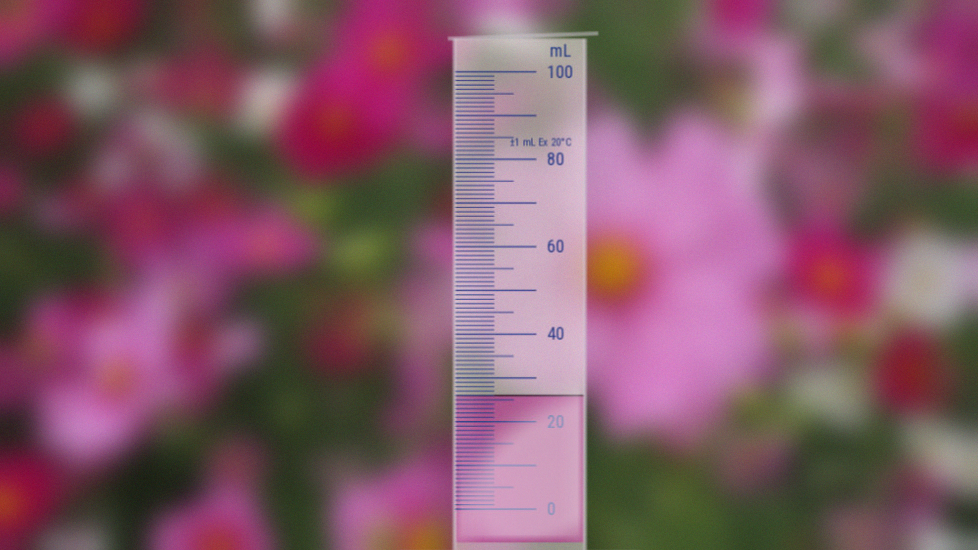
26 mL
